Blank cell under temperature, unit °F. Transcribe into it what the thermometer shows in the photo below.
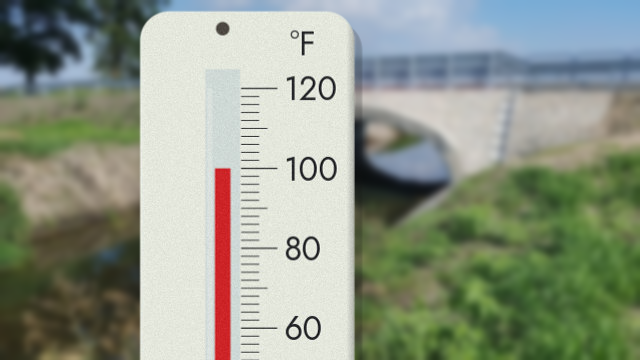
100 °F
